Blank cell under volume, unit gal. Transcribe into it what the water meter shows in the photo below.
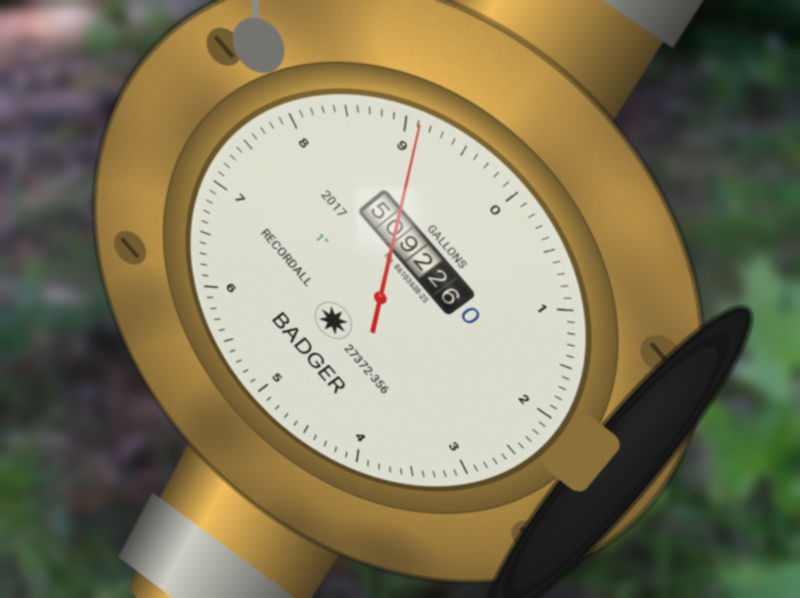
5092259.1 gal
